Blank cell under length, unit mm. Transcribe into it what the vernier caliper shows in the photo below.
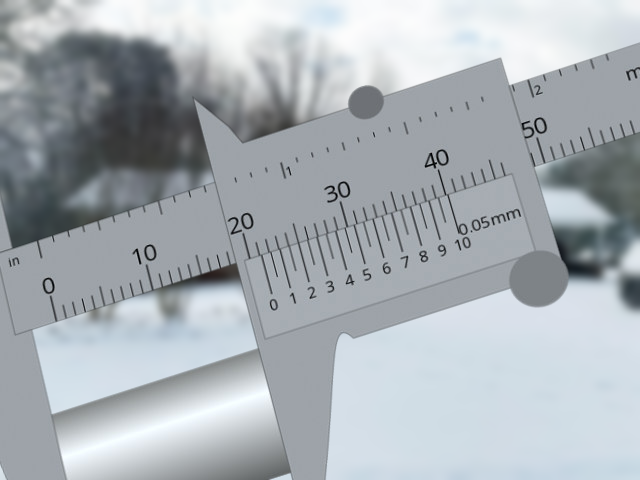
21.2 mm
